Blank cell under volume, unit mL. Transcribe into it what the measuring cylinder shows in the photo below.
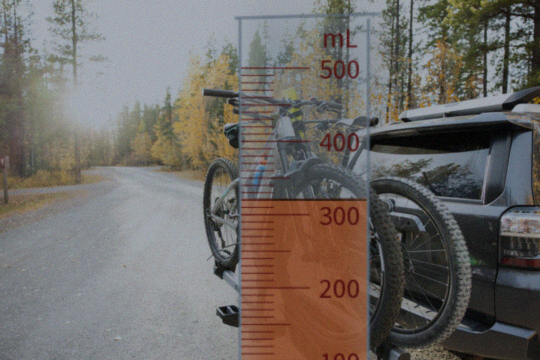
320 mL
